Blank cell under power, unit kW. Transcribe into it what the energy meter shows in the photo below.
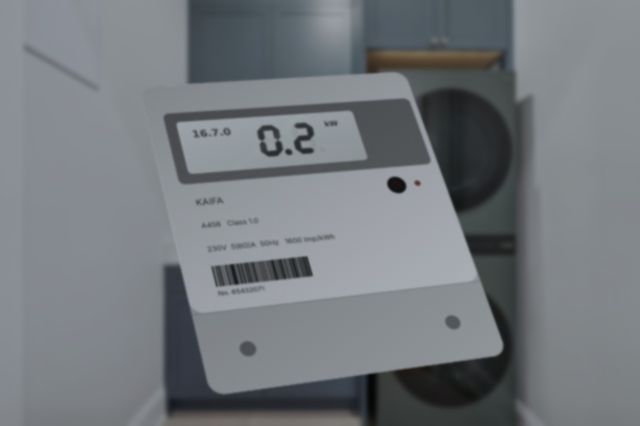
0.2 kW
